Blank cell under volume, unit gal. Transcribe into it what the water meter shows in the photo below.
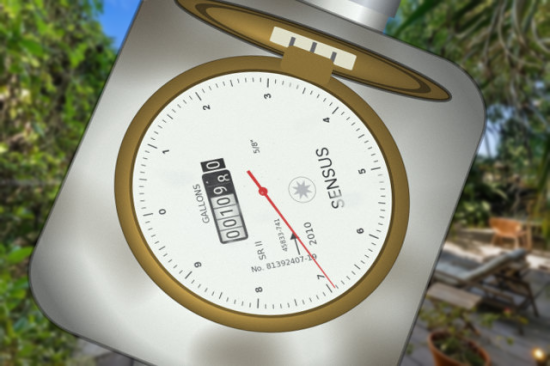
10976.9 gal
